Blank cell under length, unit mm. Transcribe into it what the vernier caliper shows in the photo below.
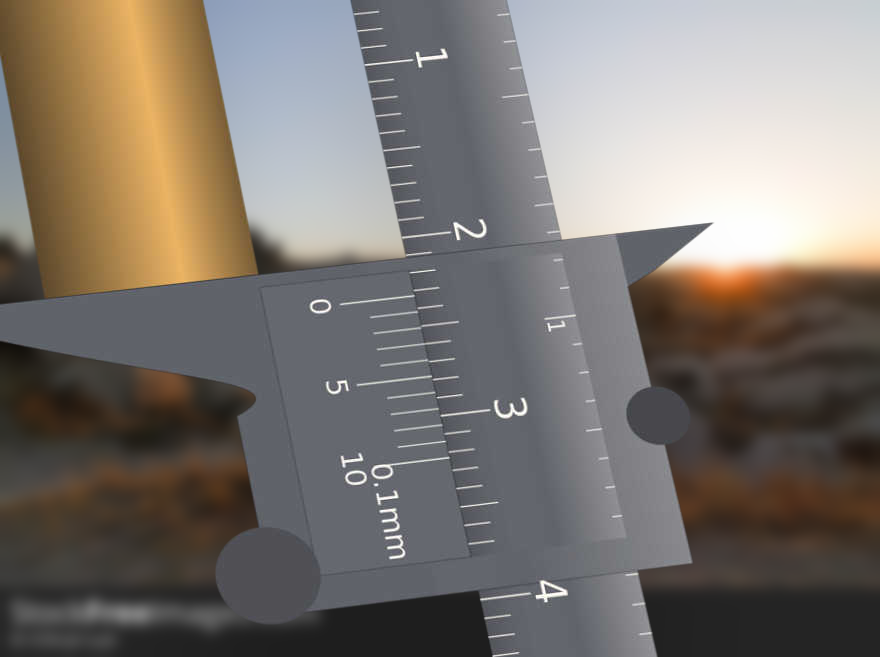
23.3 mm
